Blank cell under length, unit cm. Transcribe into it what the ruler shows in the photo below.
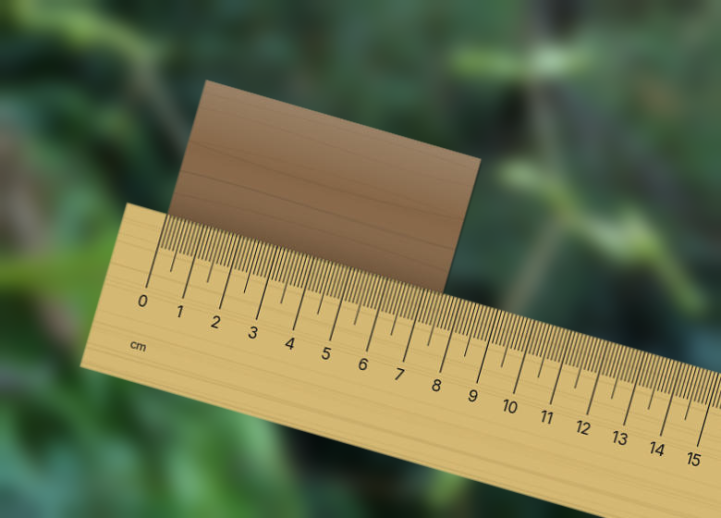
7.5 cm
